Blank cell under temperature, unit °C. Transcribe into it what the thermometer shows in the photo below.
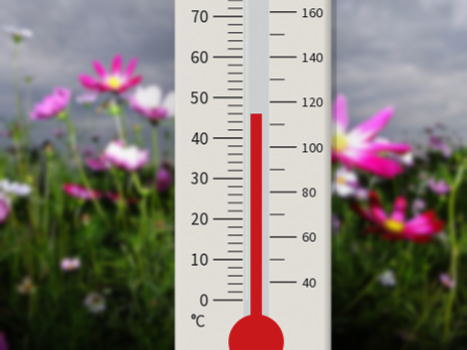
46 °C
